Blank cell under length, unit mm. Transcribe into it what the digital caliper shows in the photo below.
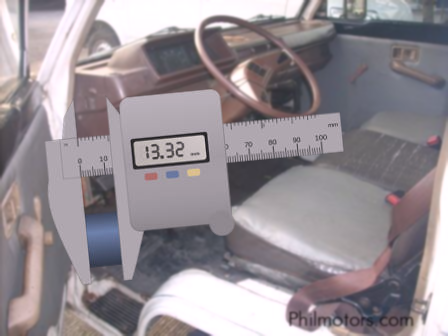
13.32 mm
